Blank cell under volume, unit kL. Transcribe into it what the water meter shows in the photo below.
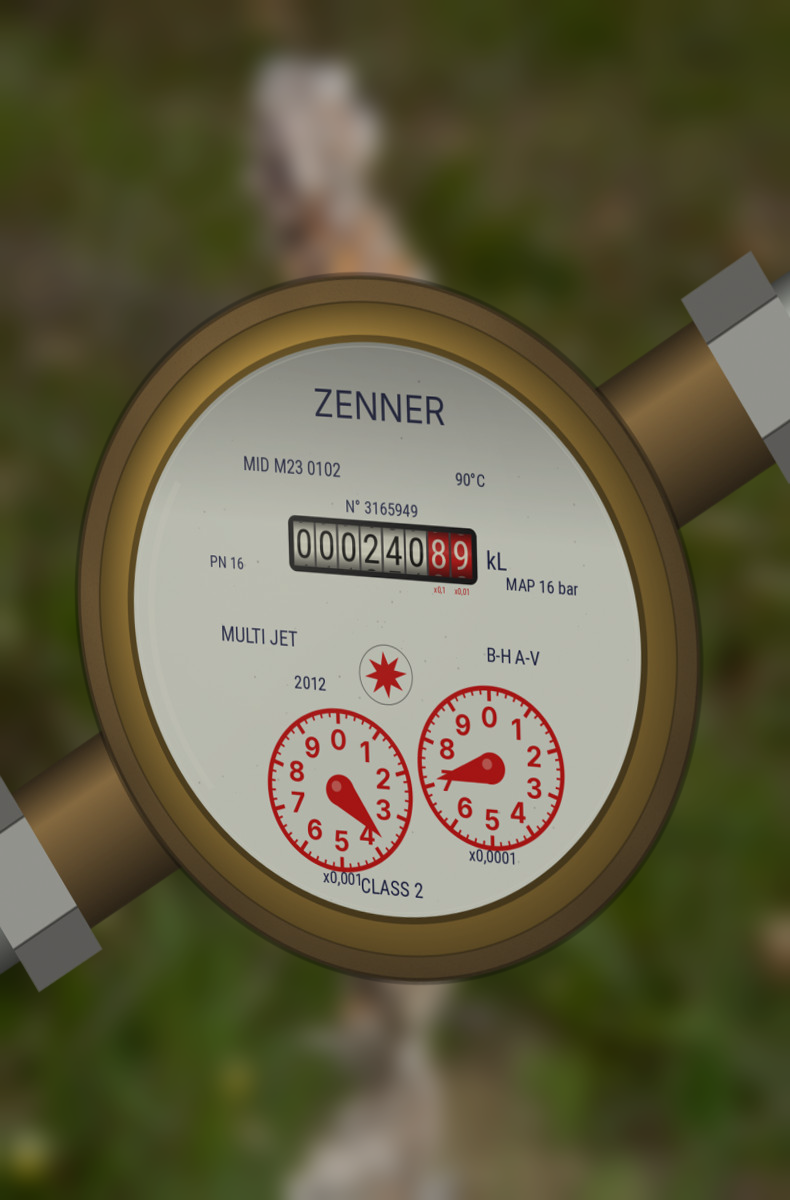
240.8937 kL
